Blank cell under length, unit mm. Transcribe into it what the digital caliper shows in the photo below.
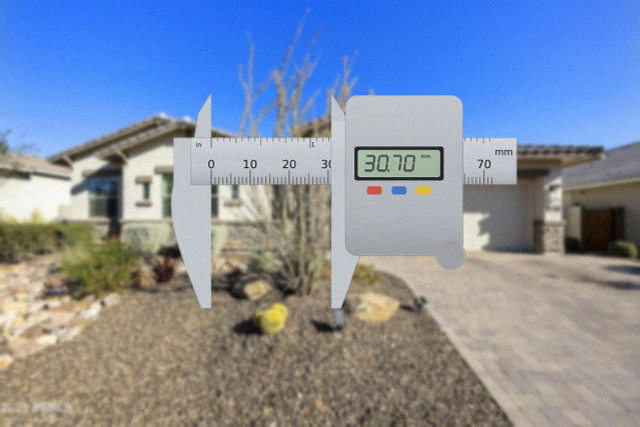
30.70 mm
